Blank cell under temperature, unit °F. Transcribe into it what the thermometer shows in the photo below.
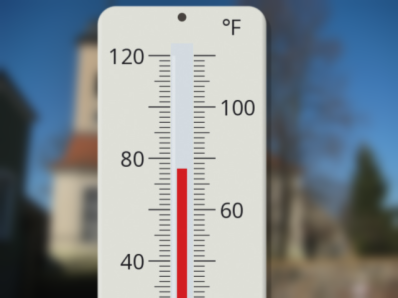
76 °F
